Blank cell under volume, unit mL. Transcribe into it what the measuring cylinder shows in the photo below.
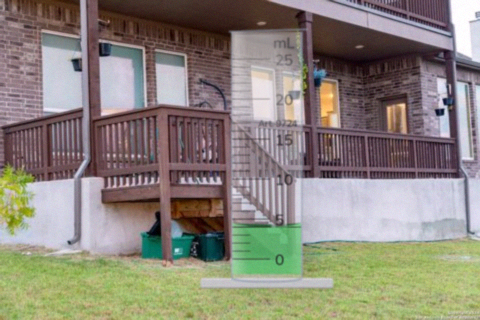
4 mL
